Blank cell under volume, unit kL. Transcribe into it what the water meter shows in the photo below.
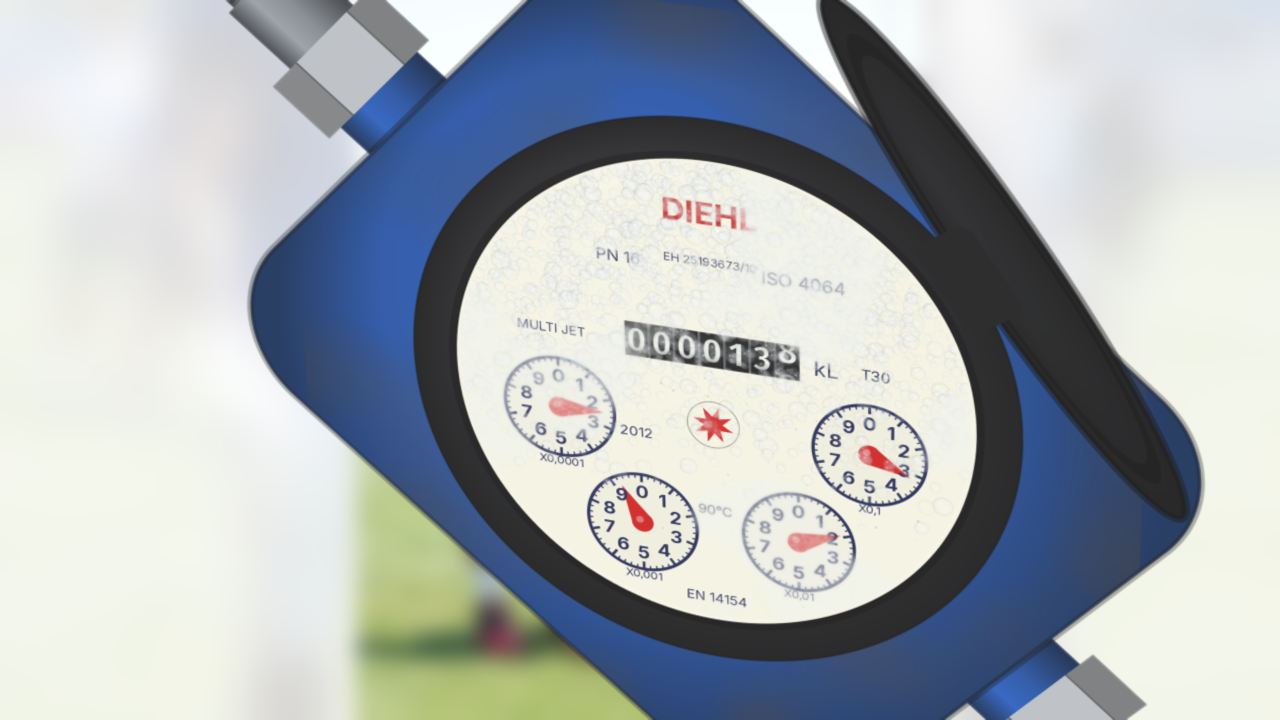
138.3192 kL
